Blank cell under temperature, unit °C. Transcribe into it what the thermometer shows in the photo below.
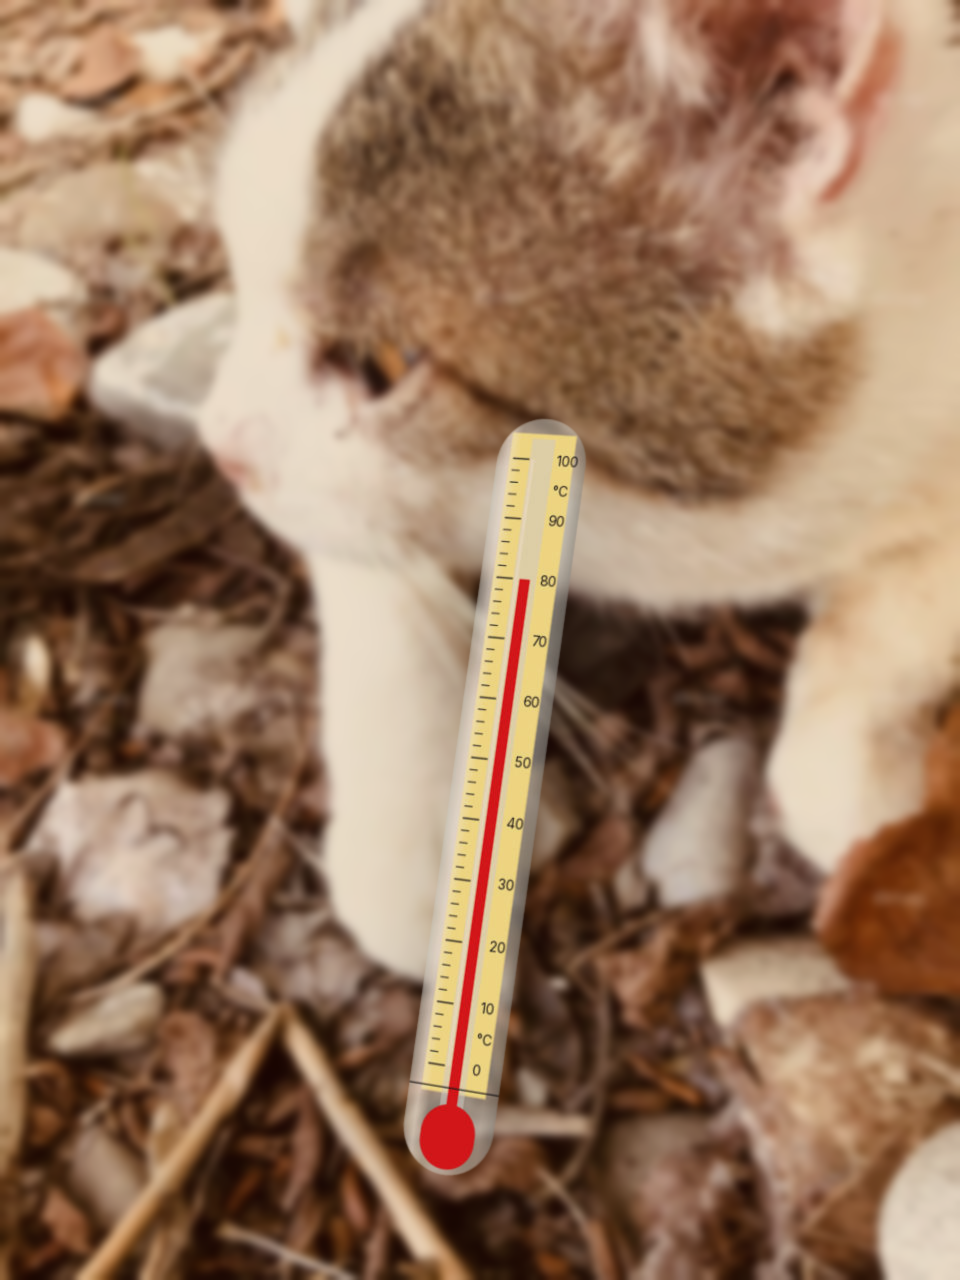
80 °C
